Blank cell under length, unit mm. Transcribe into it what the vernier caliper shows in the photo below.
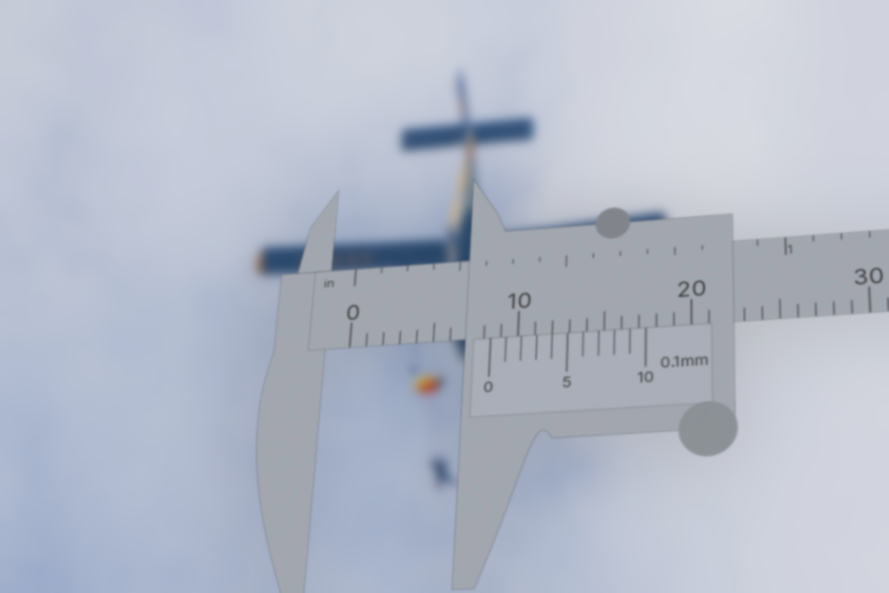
8.4 mm
